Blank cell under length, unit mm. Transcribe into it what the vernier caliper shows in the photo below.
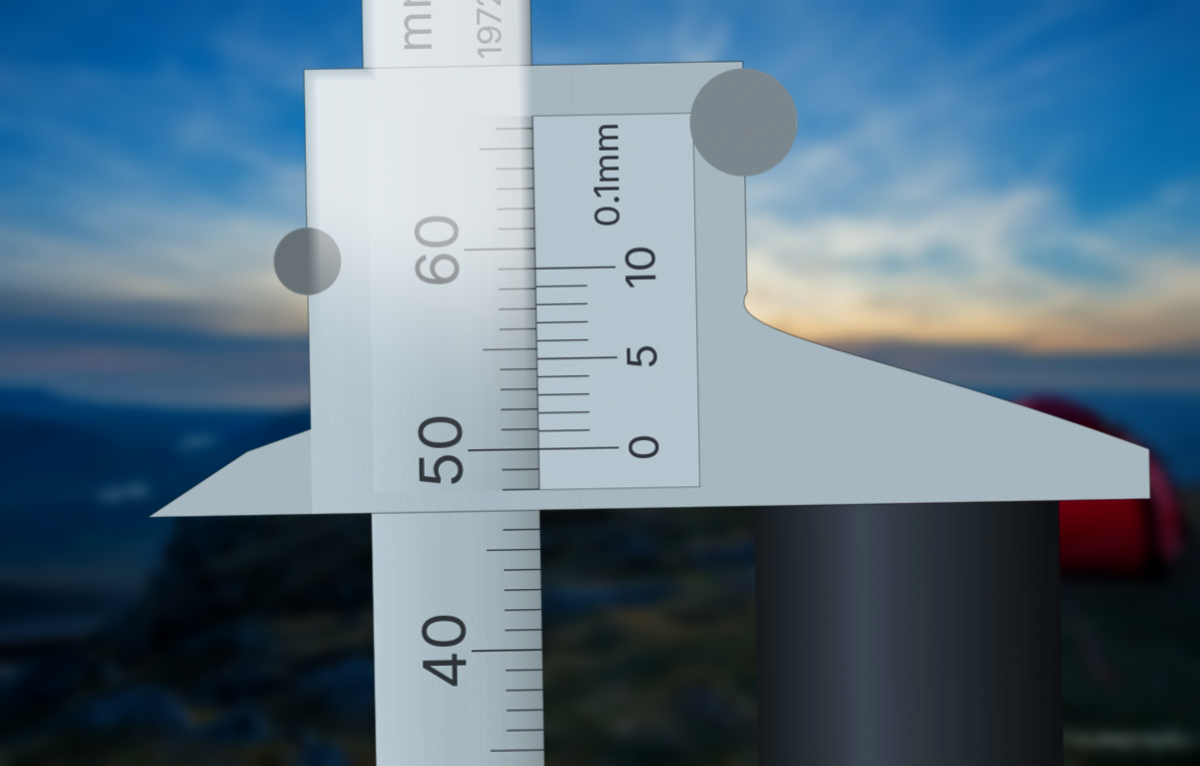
50.0 mm
